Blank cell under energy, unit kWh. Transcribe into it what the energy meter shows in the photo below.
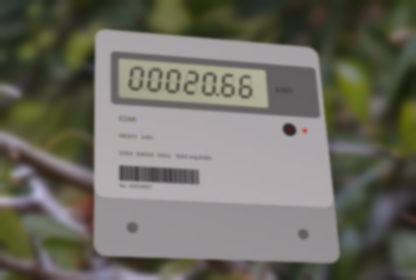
20.66 kWh
